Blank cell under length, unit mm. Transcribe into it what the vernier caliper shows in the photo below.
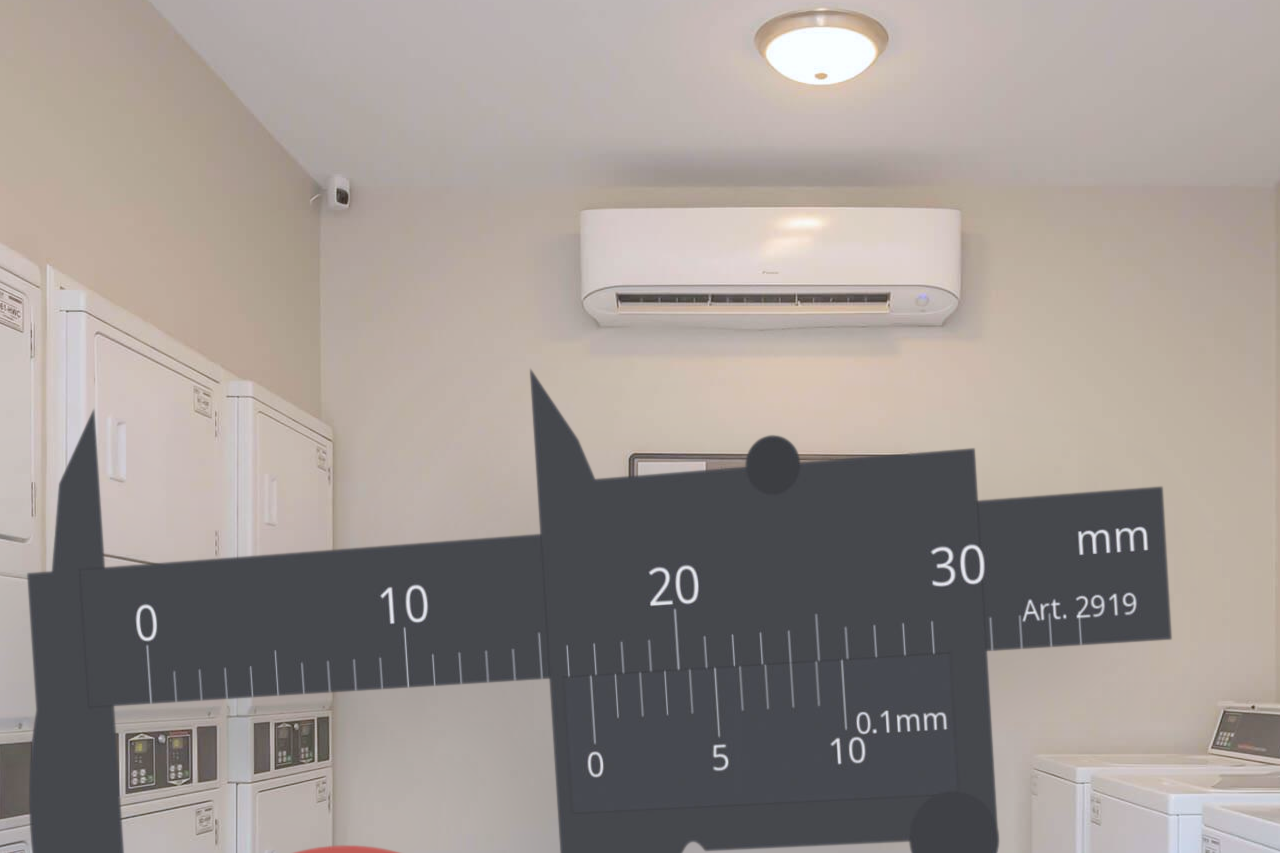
16.8 mm
